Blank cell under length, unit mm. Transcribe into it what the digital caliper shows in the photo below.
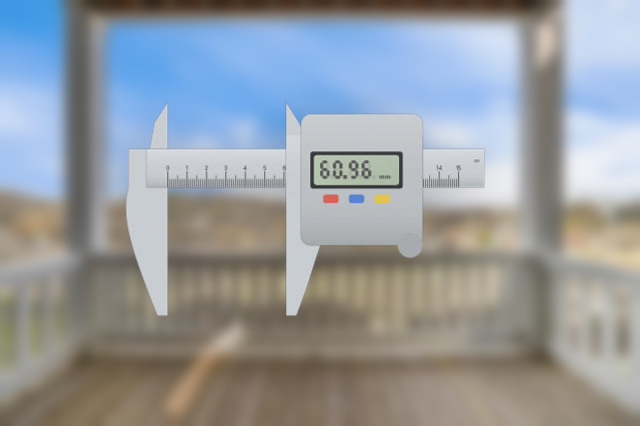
60.96 mm
